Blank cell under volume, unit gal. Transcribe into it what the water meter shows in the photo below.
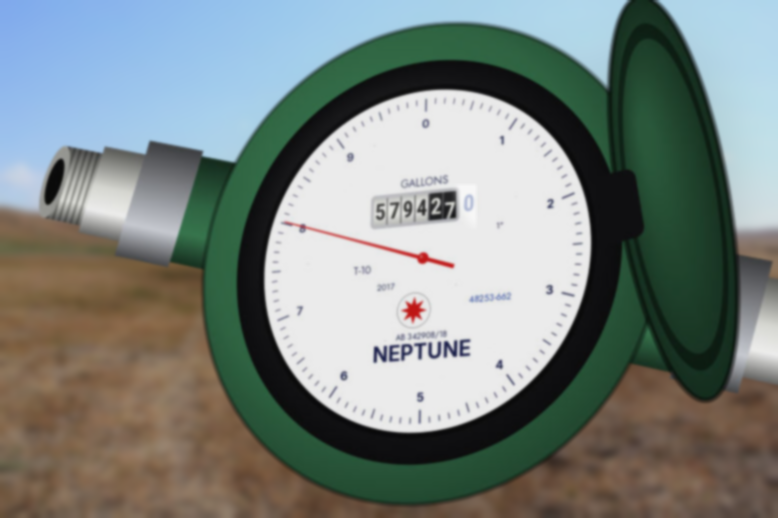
5794268.0 gal
